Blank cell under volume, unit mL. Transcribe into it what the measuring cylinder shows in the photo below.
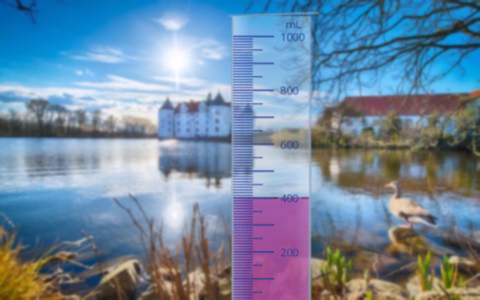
400 mL
